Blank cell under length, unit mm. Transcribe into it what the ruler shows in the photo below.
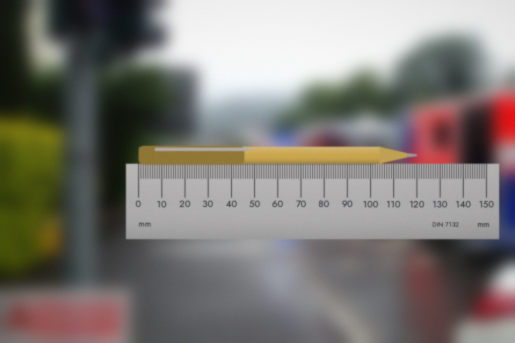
120 mm
